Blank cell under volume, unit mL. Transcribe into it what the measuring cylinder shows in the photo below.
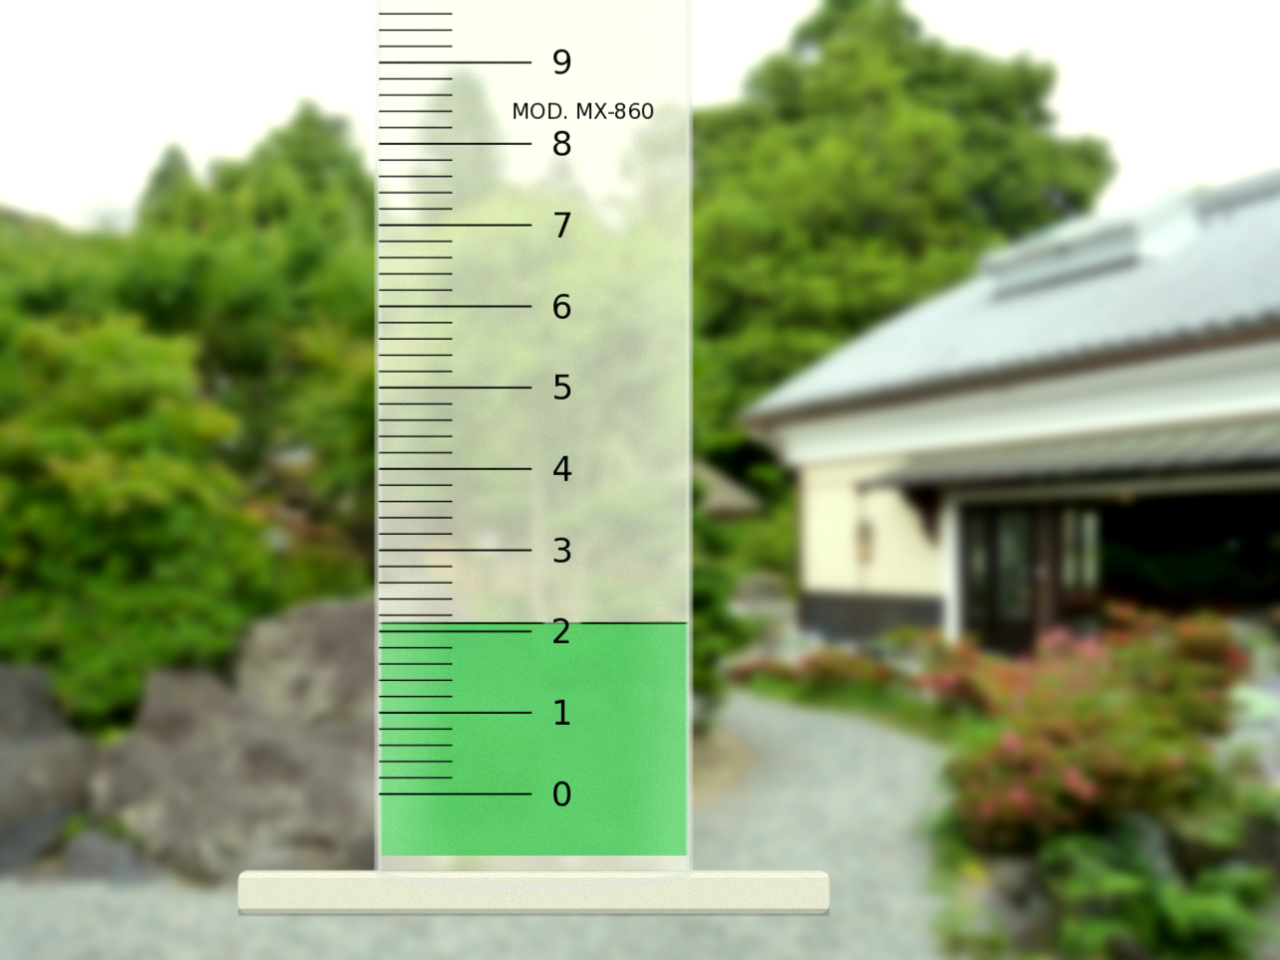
2.1 mL
